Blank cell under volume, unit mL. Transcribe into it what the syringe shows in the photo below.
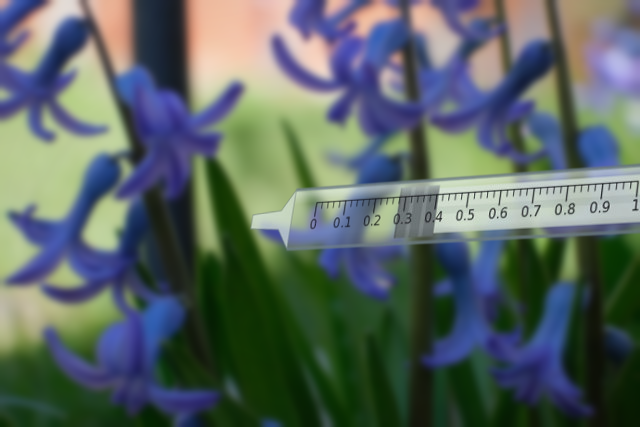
0.28 mL
